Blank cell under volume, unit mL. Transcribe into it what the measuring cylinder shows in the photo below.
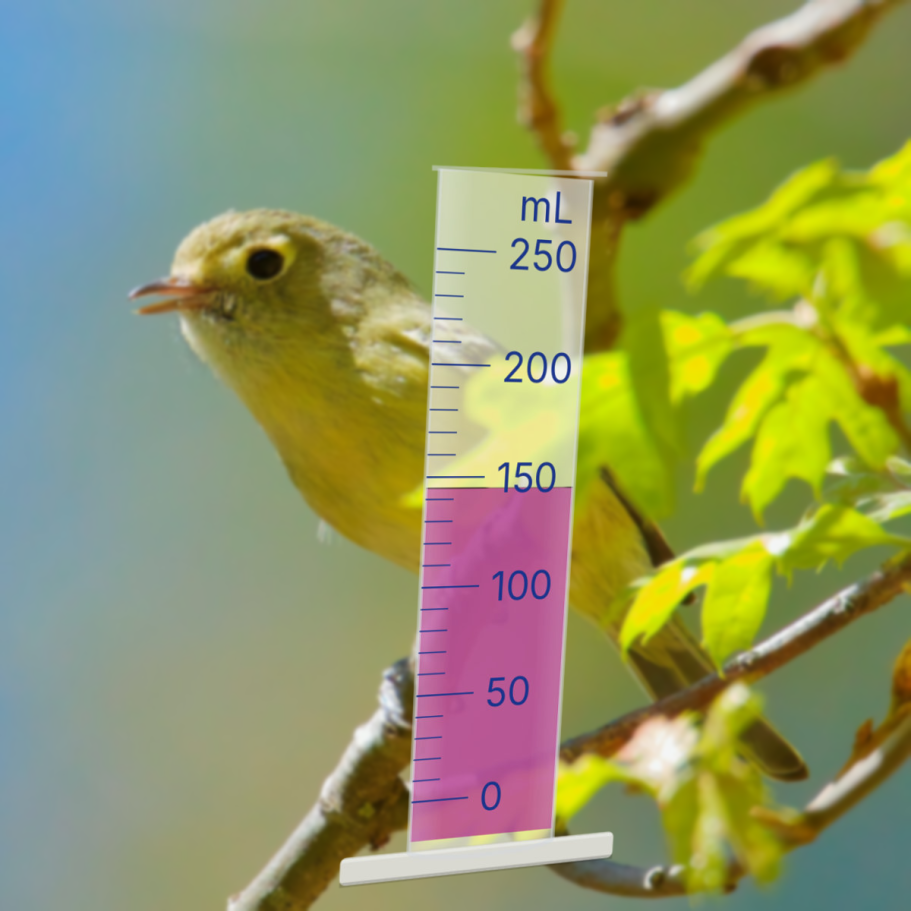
145 mL
